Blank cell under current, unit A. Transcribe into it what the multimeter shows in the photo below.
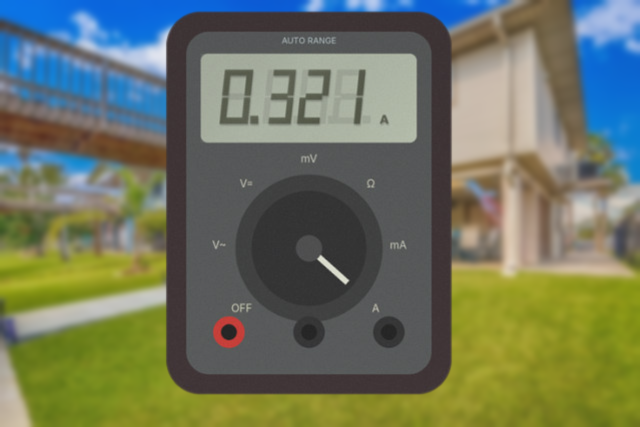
0.321 A
